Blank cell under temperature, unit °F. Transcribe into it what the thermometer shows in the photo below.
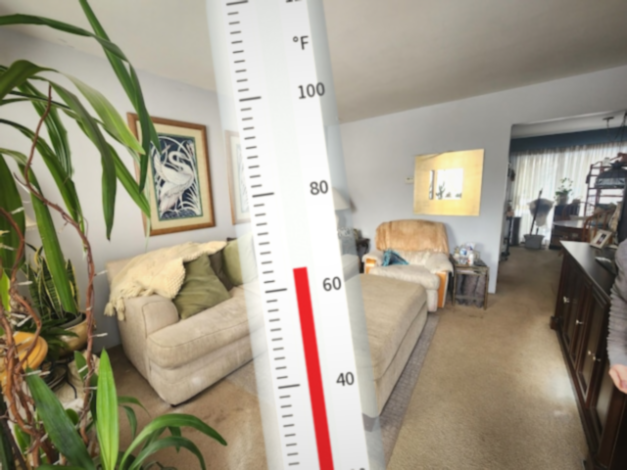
64 °F
